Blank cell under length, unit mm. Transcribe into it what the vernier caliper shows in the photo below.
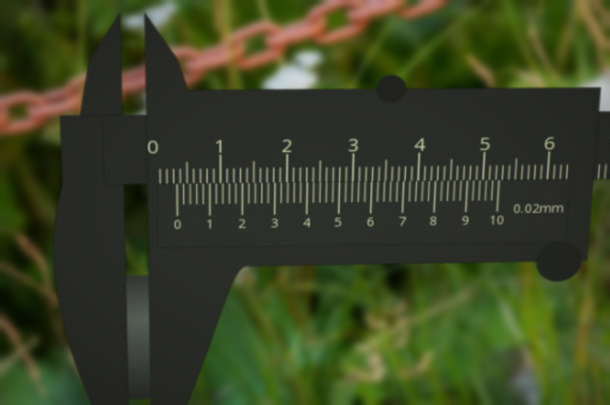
3.5 mm
